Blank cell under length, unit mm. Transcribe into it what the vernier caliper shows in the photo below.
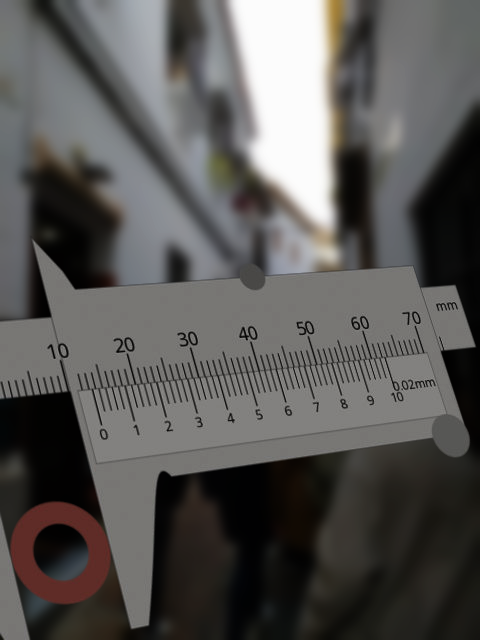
13.5 mm
